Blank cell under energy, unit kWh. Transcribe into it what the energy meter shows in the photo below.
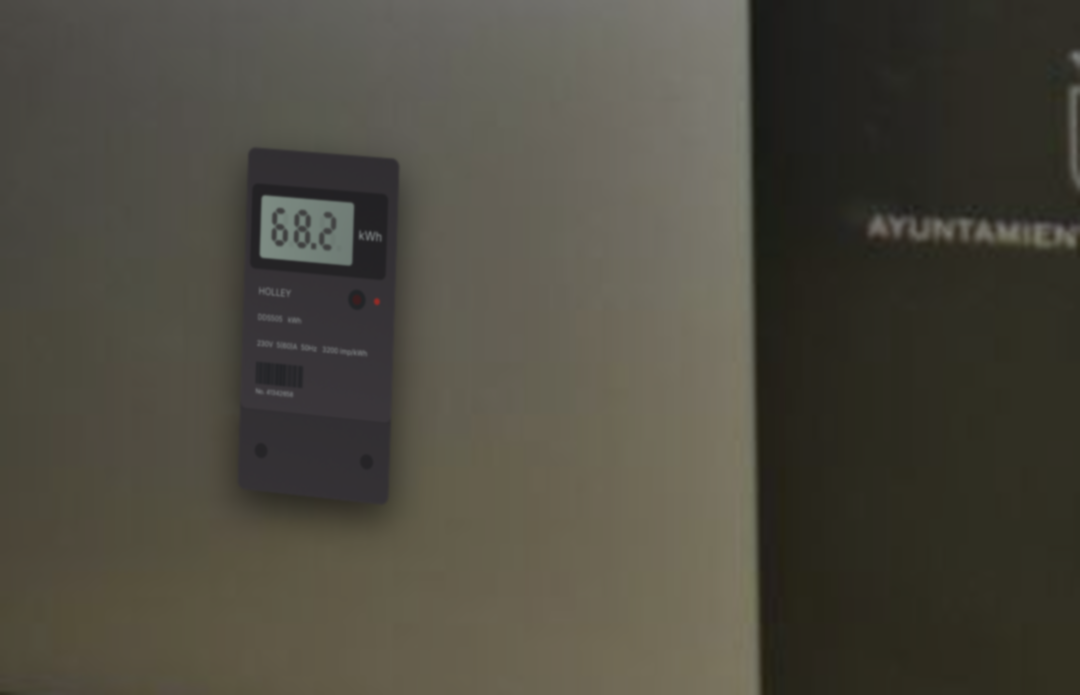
68.2 kWh
